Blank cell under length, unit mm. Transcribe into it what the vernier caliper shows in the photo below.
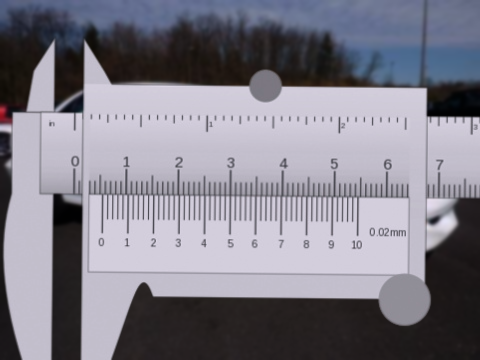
5.5 mm
